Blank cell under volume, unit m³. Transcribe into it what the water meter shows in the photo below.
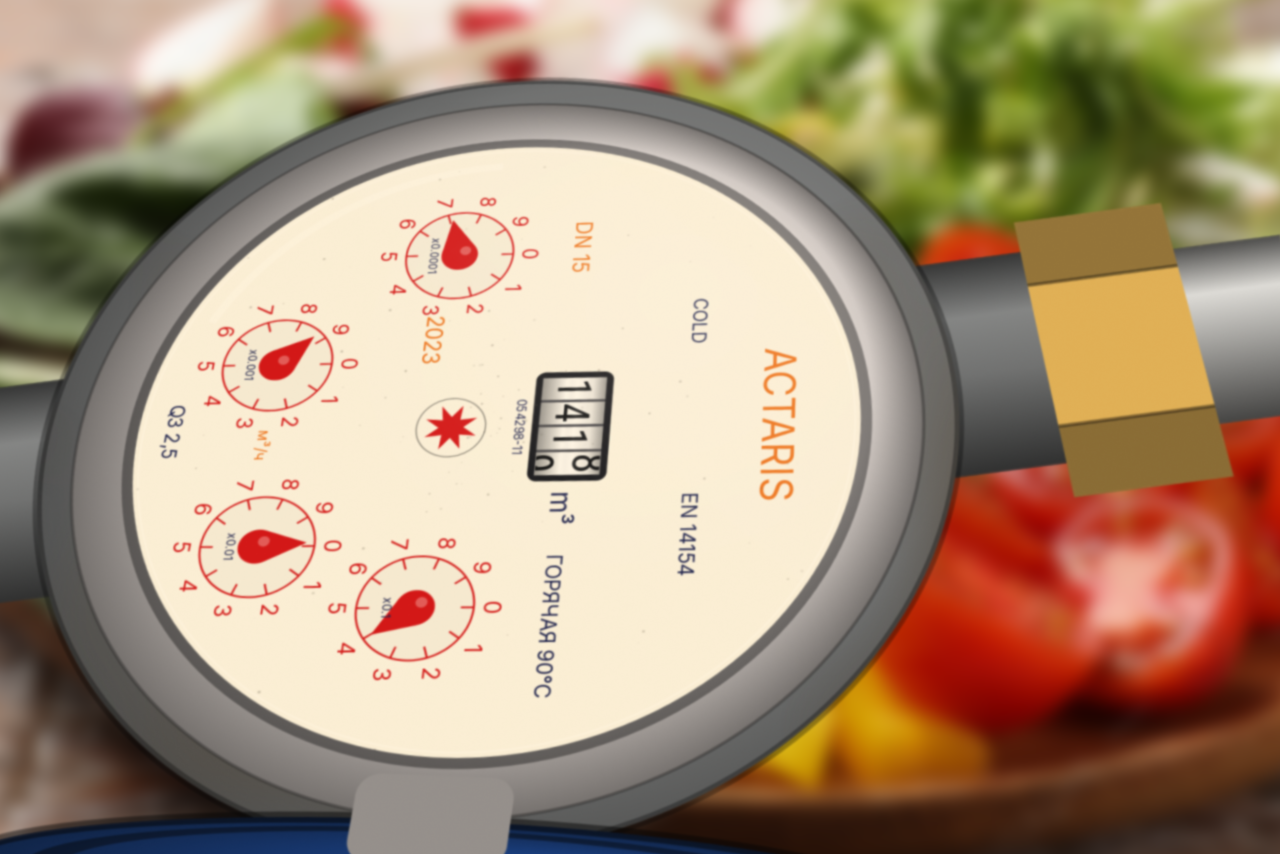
1418.3987 m³
